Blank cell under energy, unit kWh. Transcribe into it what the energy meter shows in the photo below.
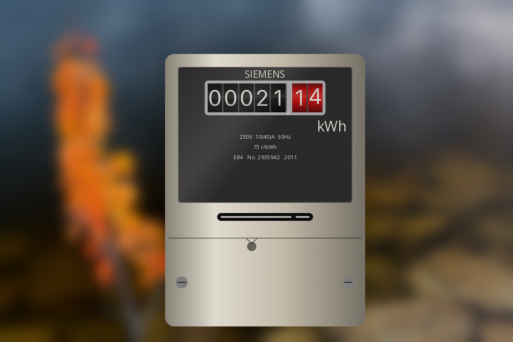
21.14 kWh
